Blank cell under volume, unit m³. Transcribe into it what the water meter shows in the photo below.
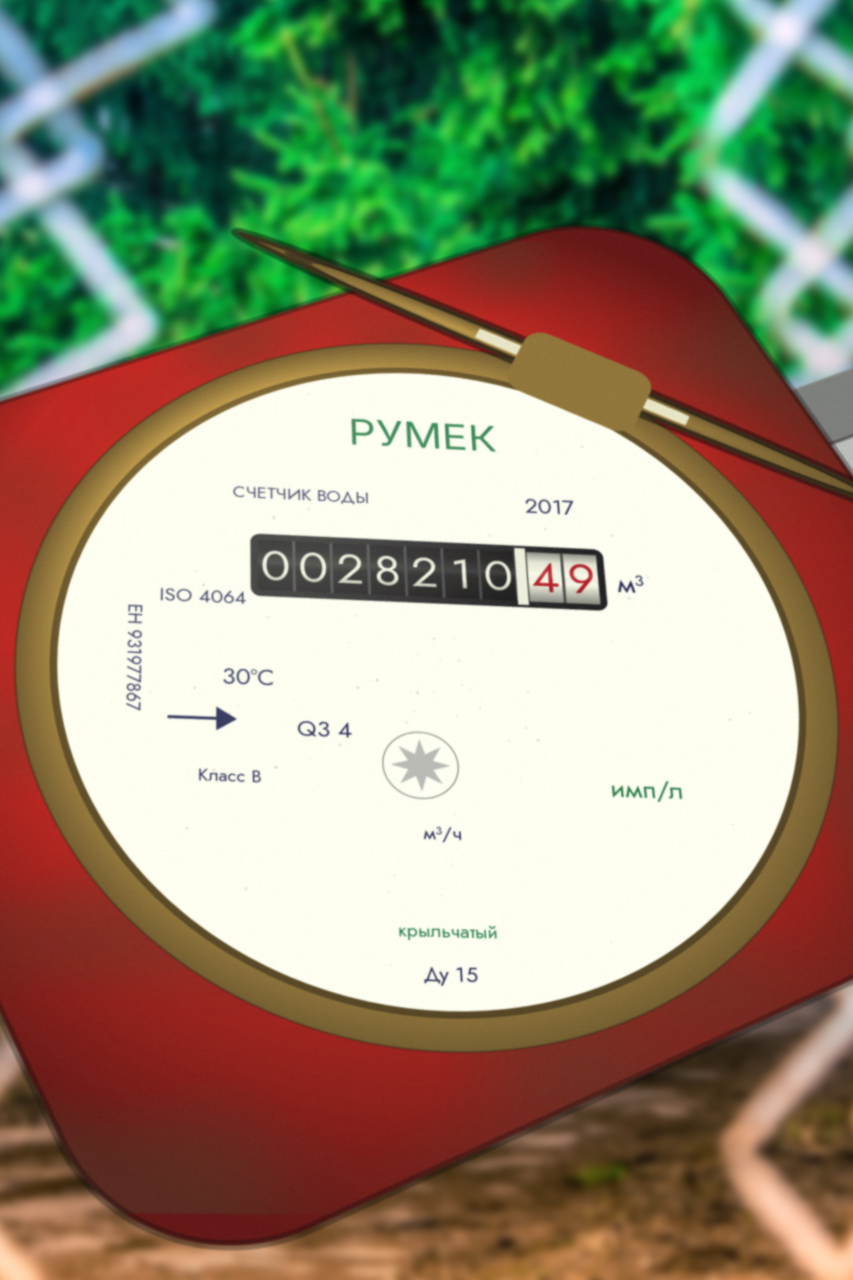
28210.49 m³
